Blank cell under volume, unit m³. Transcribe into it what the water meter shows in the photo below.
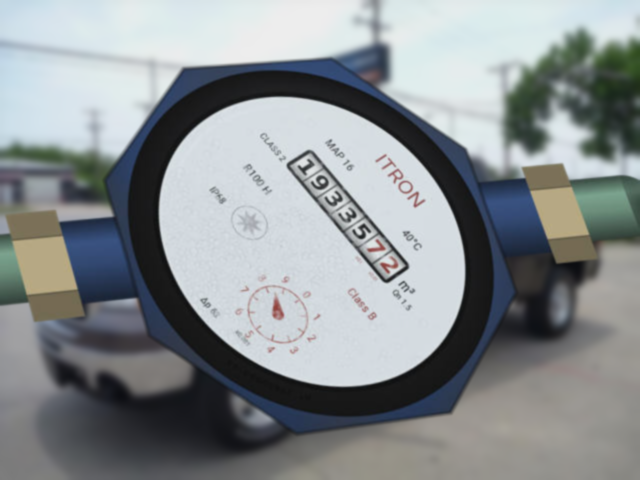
19335.728 m³
